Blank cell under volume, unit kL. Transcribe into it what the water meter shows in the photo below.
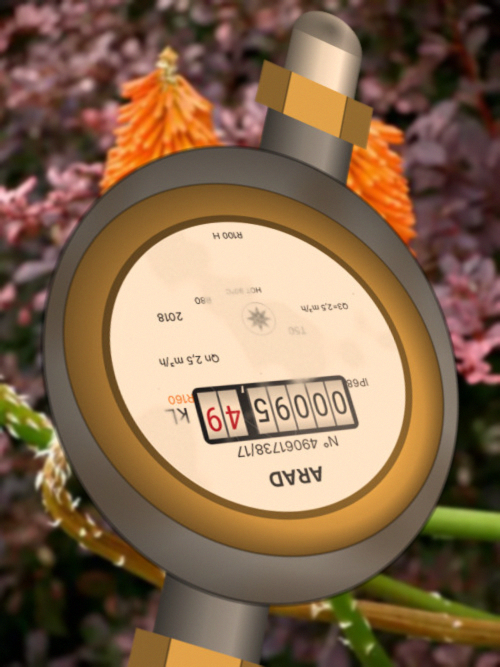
95.49 kL
